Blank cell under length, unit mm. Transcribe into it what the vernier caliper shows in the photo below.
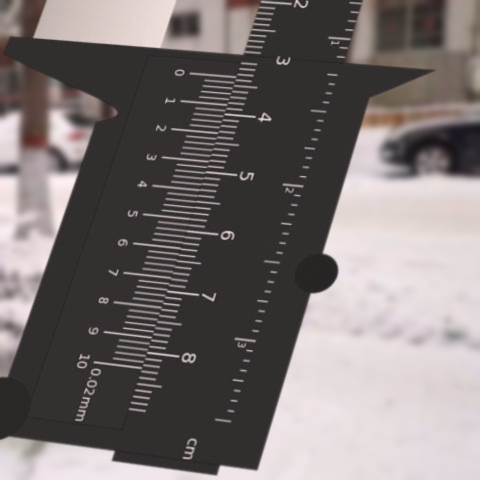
33.5 mm
